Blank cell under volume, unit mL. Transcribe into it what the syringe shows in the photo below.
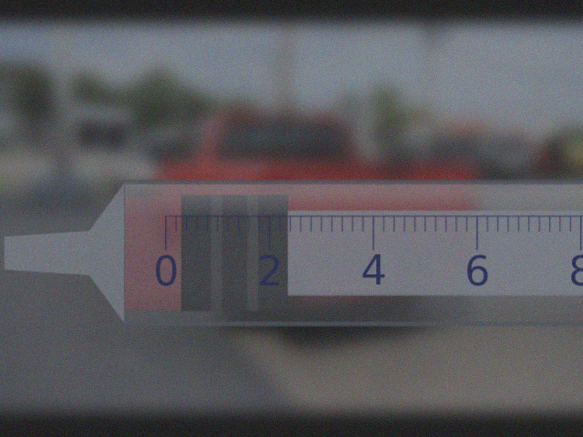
0.3 mL
